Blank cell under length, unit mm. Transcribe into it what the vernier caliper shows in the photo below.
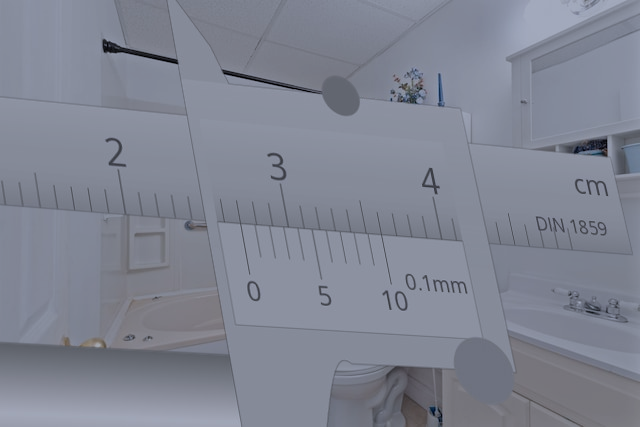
27.0 mm
